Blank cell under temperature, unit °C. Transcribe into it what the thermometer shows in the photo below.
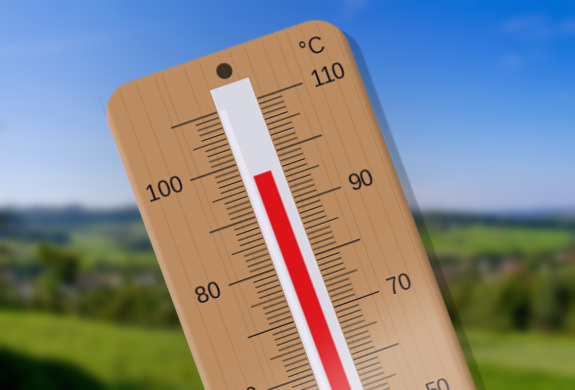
97 °C
